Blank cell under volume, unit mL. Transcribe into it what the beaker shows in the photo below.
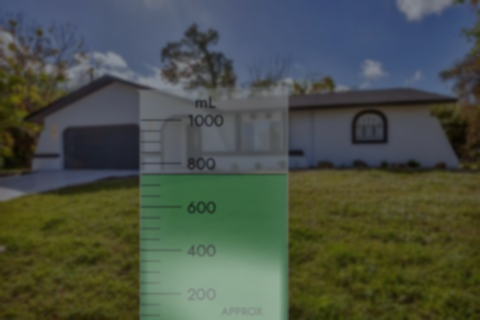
750 mL
